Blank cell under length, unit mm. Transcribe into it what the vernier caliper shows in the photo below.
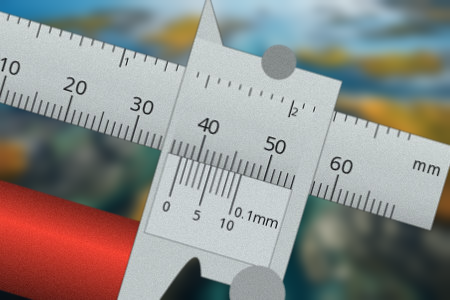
37.6 mm
